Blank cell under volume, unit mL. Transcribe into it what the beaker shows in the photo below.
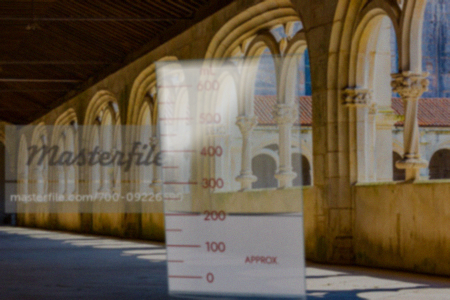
200 mL
